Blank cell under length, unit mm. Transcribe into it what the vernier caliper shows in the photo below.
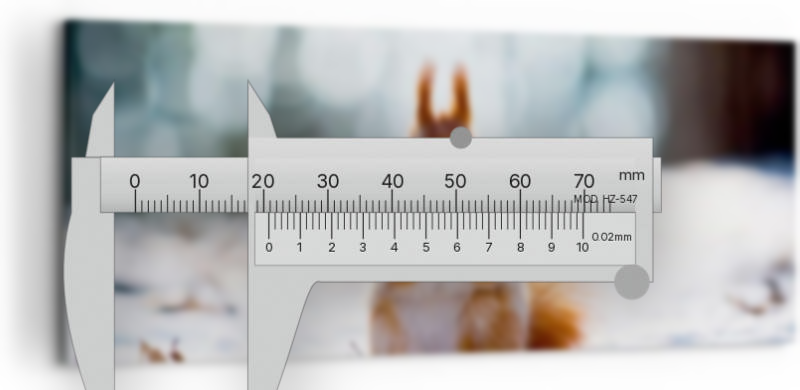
20.8 mm
